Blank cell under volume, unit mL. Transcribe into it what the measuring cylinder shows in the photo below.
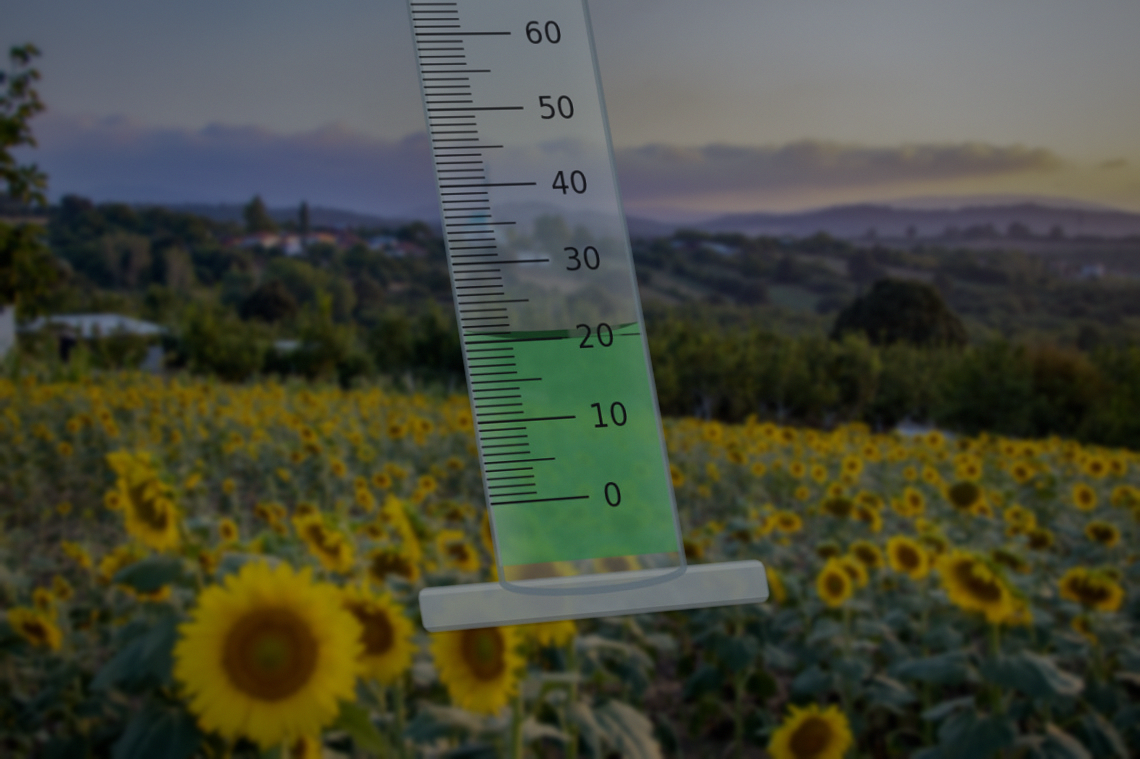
20 mL
